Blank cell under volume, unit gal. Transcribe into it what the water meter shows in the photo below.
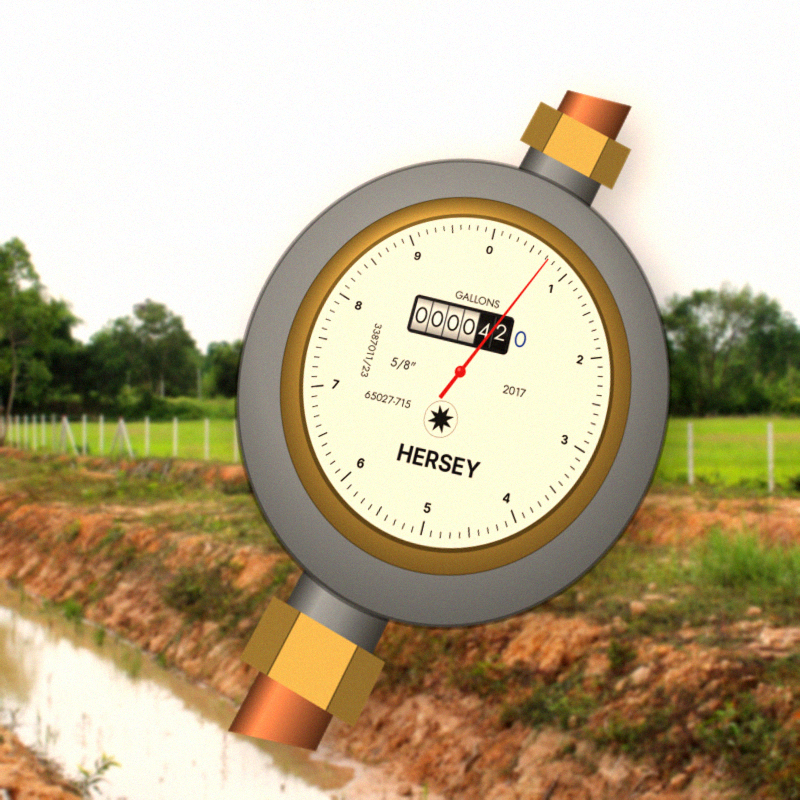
420.7 gal
